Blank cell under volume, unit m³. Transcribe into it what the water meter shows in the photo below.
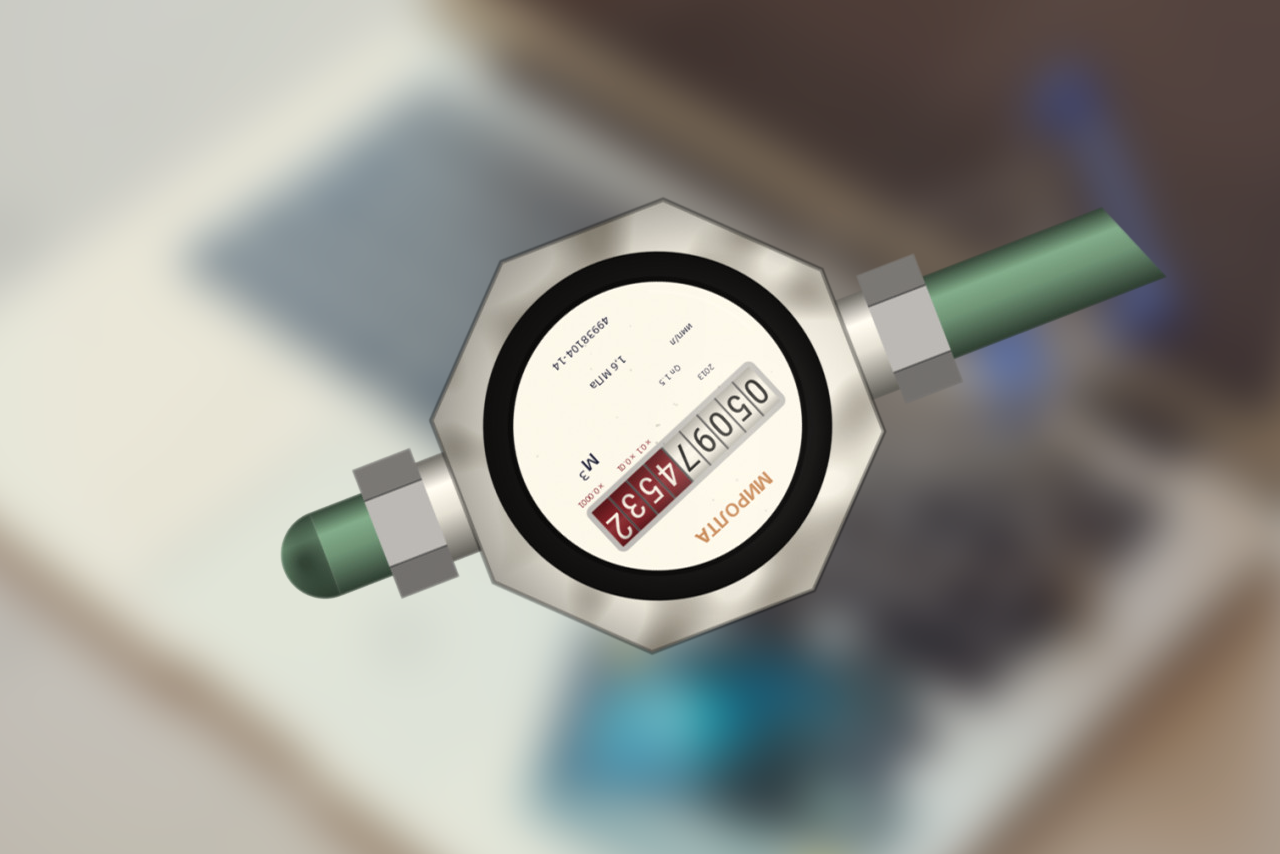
5097.4532 m³
